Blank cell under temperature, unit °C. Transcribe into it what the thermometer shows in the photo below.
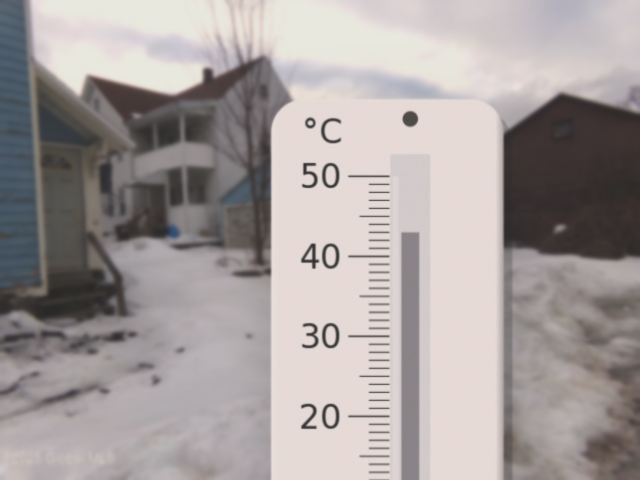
43 °C
